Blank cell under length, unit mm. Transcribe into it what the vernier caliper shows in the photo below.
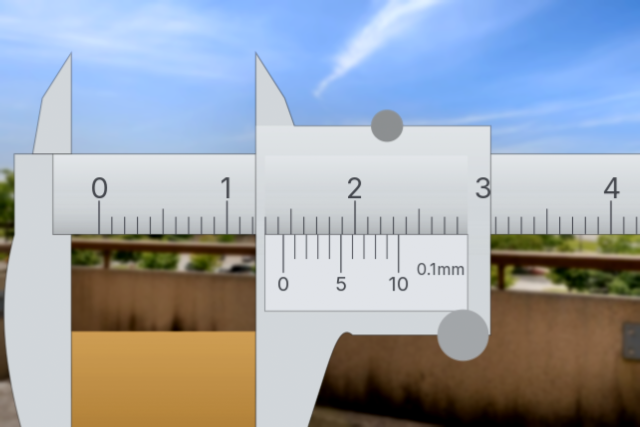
14.4 mm
